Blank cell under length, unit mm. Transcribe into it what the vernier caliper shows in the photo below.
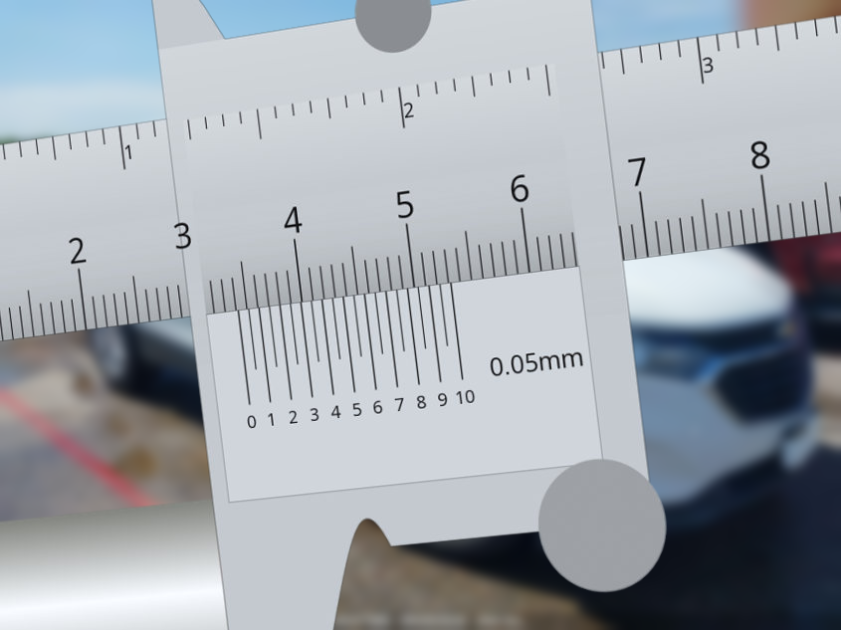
34.2 mm
